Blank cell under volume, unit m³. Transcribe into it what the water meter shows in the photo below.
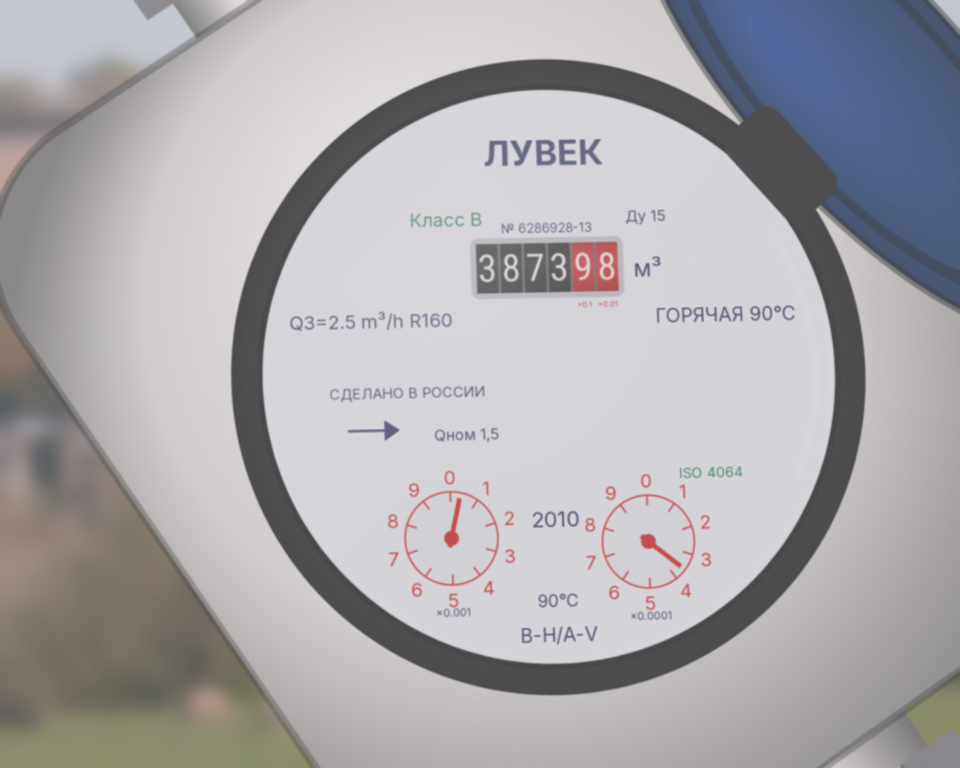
3873.9803 m³
